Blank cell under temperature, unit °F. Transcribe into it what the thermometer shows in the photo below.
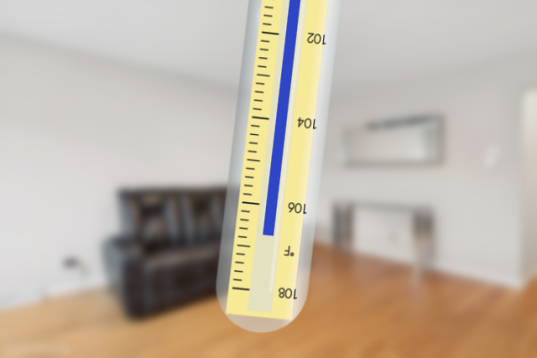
106.7 °F
